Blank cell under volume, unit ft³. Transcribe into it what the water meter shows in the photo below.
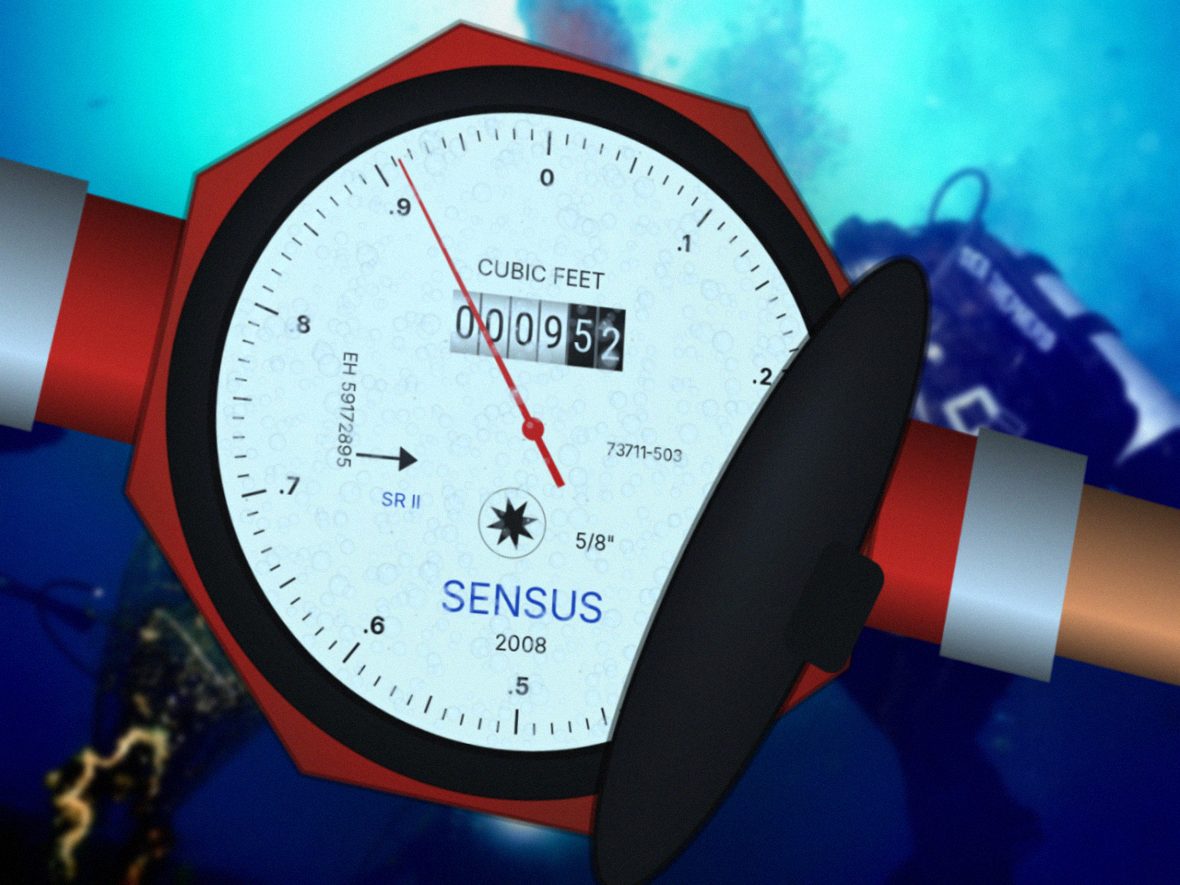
951.91 ft³
